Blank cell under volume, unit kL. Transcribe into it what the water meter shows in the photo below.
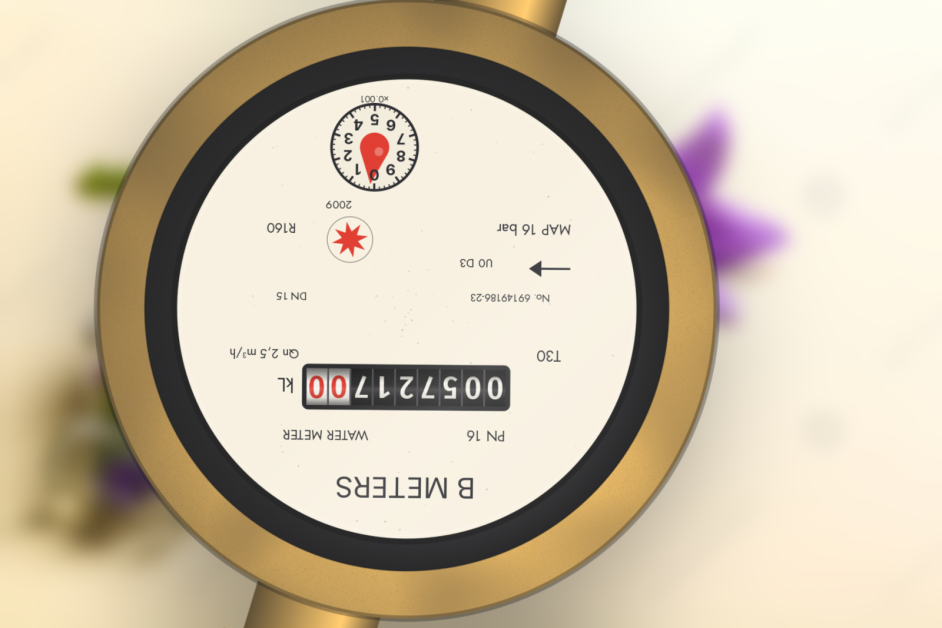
57217.000 kL
